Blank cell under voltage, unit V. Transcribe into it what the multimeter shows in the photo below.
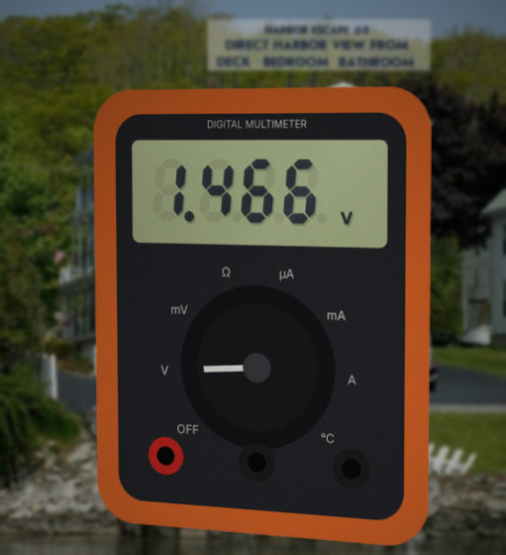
1.466 V
